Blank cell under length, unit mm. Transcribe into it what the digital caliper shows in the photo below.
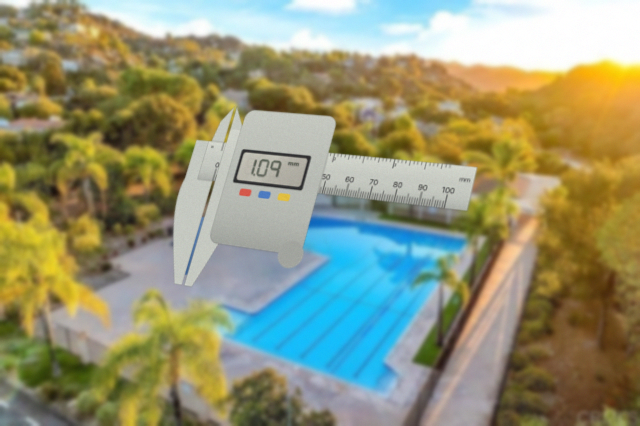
1.09 mm
